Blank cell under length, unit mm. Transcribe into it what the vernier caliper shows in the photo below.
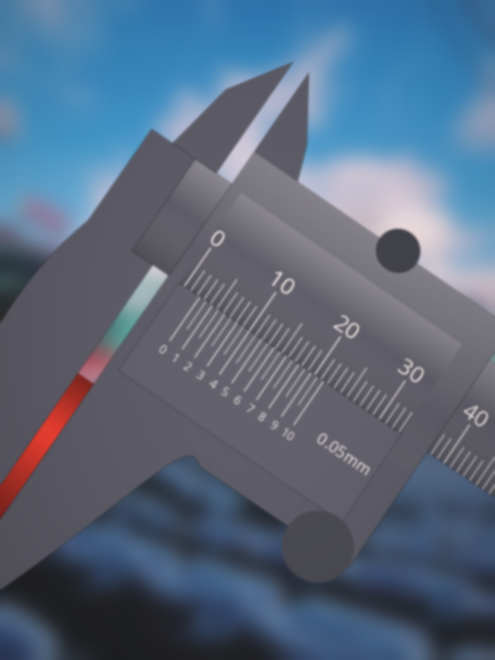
2.4 mm
